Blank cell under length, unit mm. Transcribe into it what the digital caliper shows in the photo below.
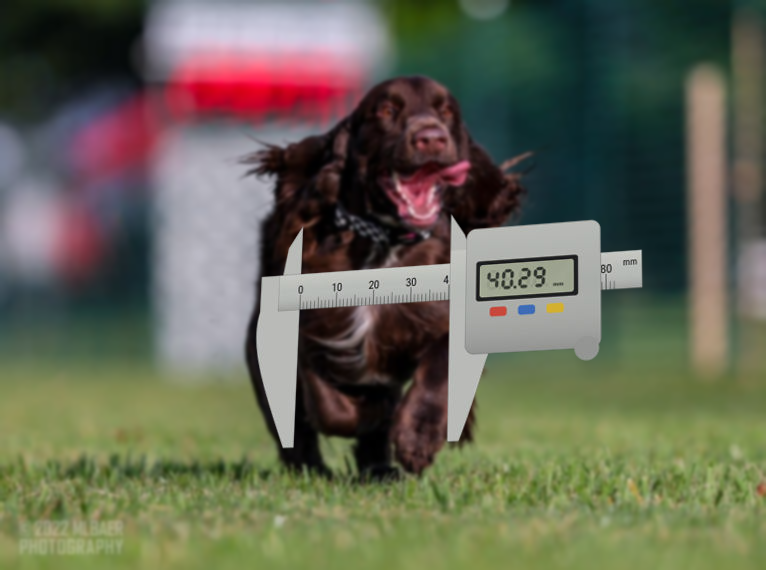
40.29 mm
